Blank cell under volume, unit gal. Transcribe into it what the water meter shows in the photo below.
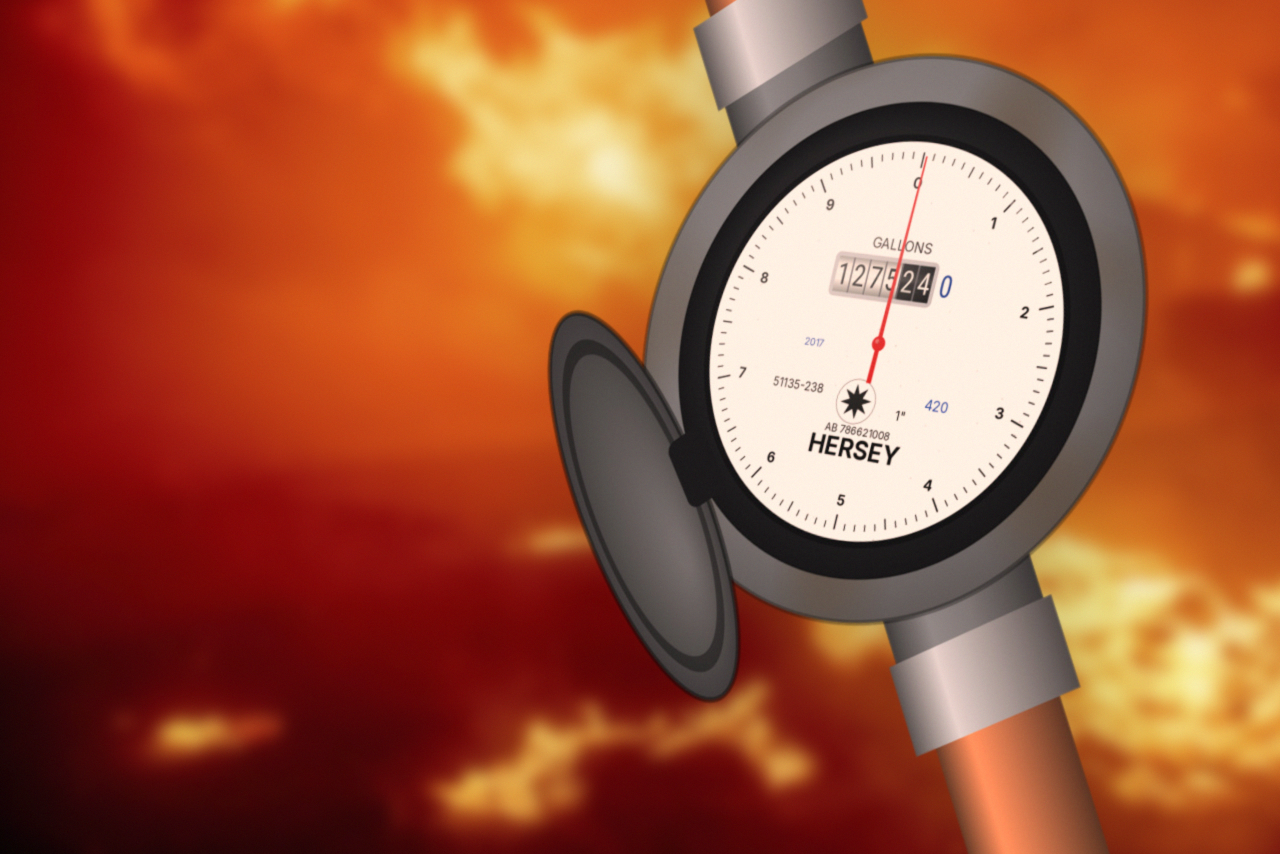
1275240.0 gal
